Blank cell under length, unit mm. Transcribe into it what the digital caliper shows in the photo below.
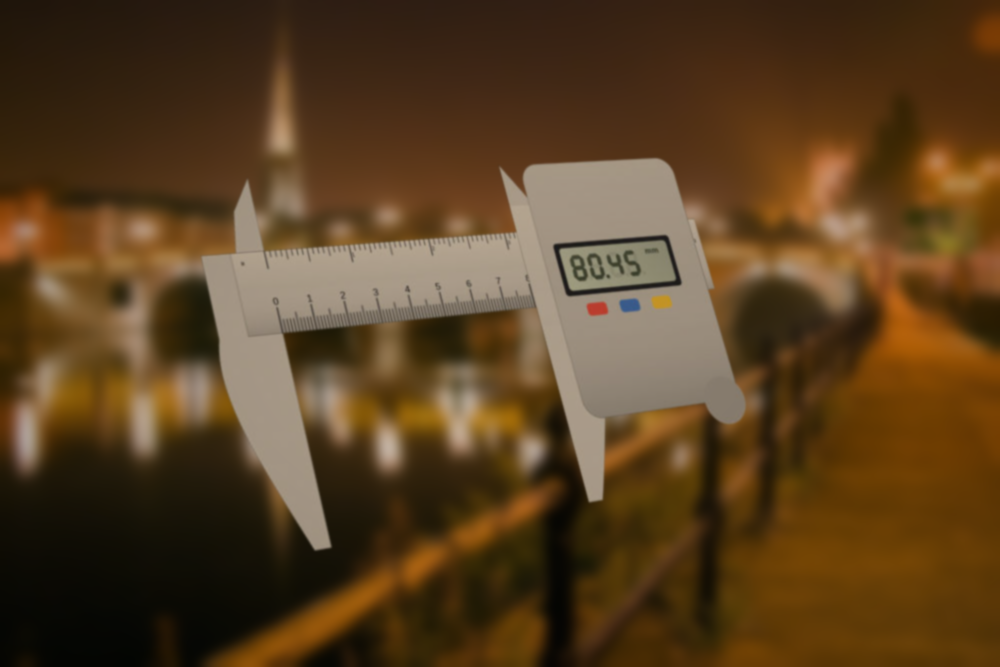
80.45 mm
